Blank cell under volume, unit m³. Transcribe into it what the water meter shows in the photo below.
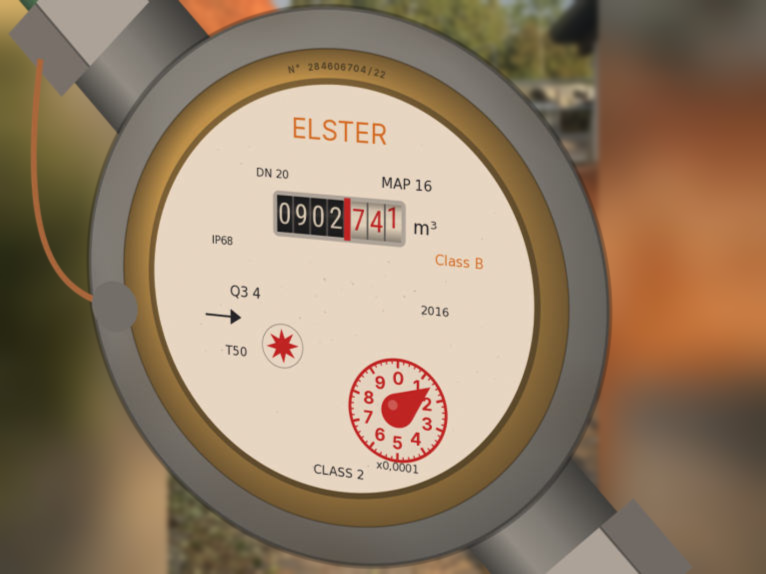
902.7411 m³
